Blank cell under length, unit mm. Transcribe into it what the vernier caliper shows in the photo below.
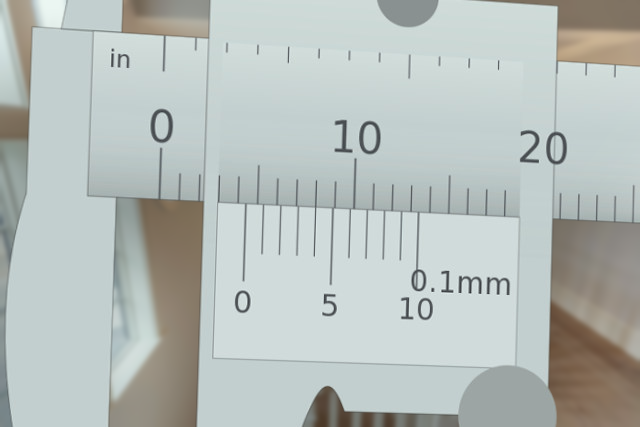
4.4 mm
